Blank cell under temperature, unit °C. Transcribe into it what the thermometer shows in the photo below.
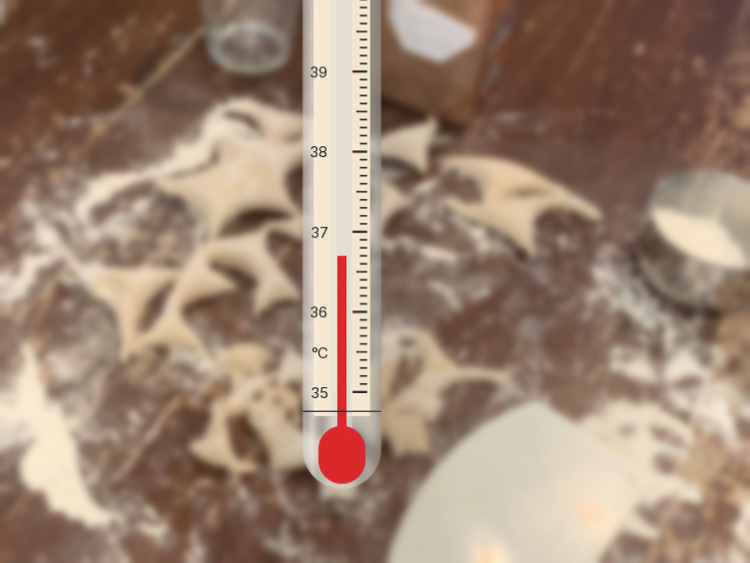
36.7 °C
